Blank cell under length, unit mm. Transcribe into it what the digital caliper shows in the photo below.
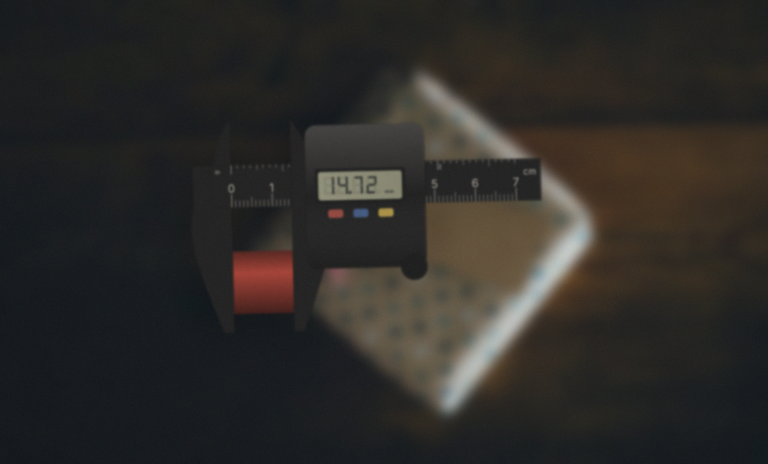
14.72 mm
